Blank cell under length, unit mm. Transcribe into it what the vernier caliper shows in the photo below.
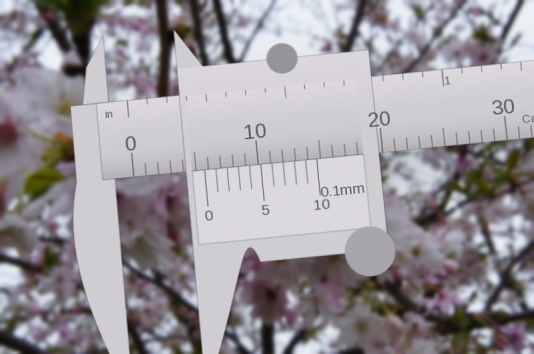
5.7 mm
